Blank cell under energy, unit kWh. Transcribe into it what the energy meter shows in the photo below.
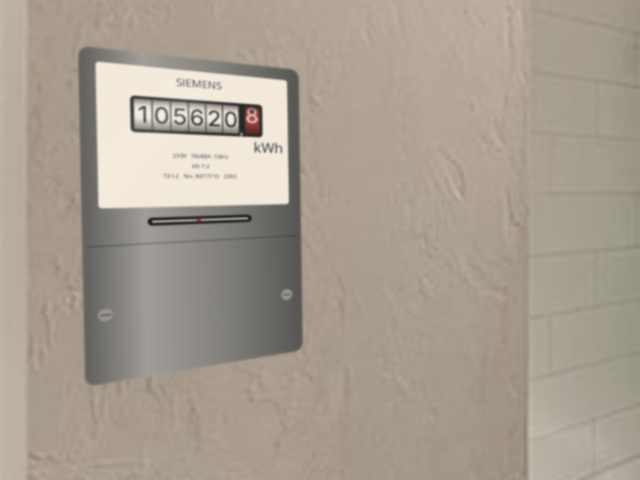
105620.8 kWh
